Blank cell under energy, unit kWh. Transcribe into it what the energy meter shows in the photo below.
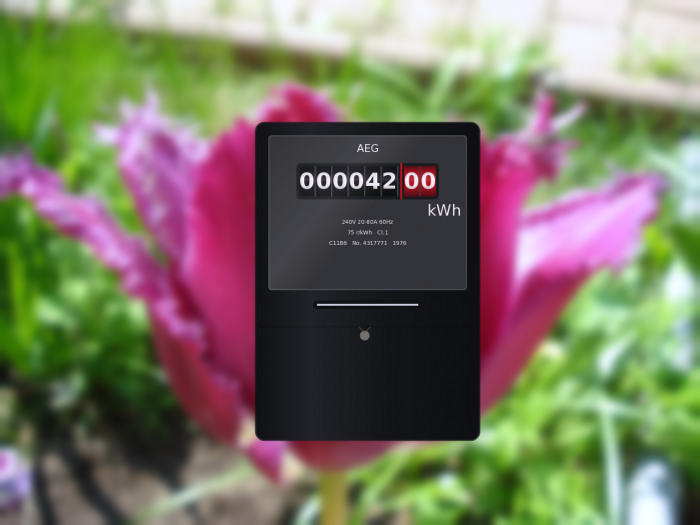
42.00 kWh
